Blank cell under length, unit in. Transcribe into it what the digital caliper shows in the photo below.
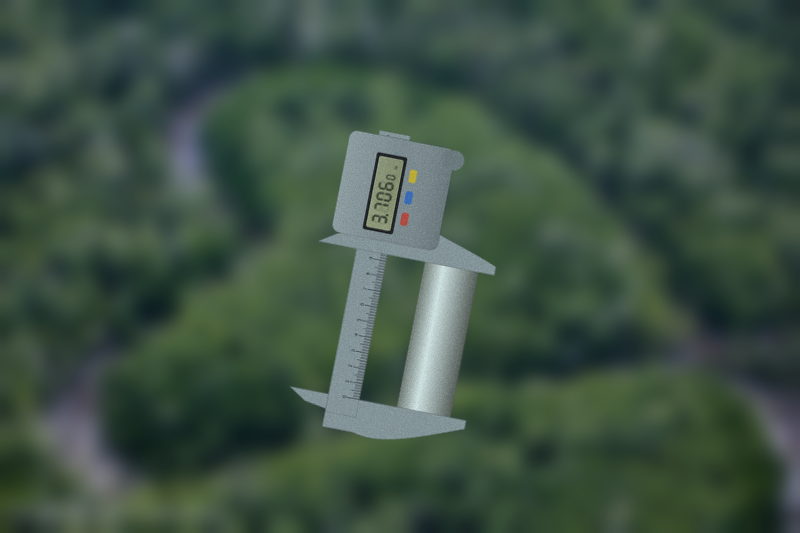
3.7060 in
